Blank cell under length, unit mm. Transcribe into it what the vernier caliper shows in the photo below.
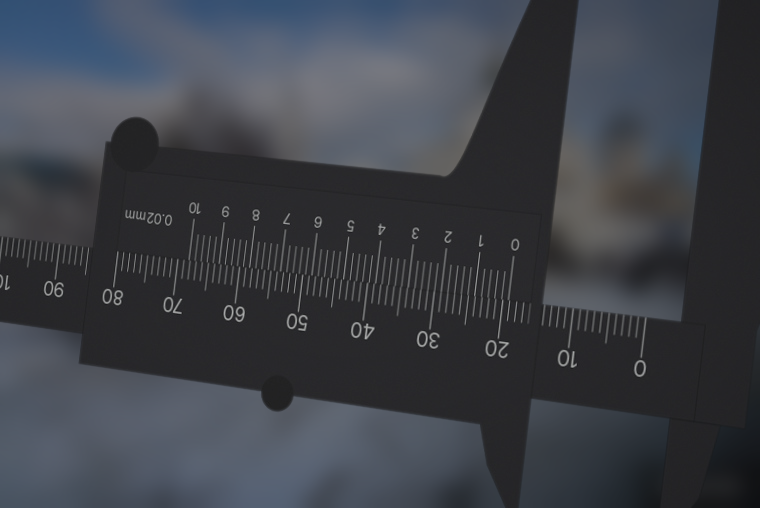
19.2 mm
